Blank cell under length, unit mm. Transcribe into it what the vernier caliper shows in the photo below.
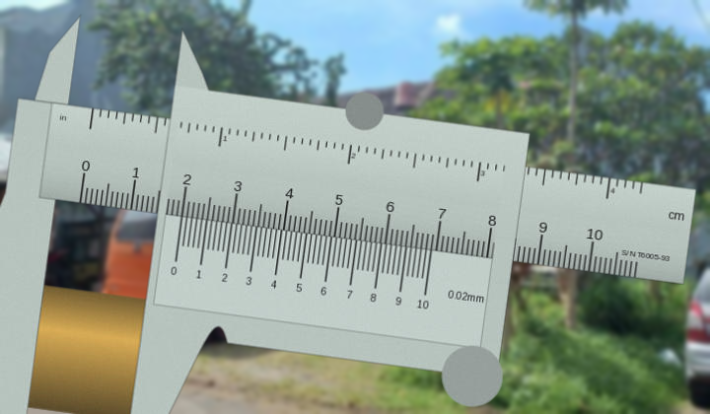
20.0 mm
